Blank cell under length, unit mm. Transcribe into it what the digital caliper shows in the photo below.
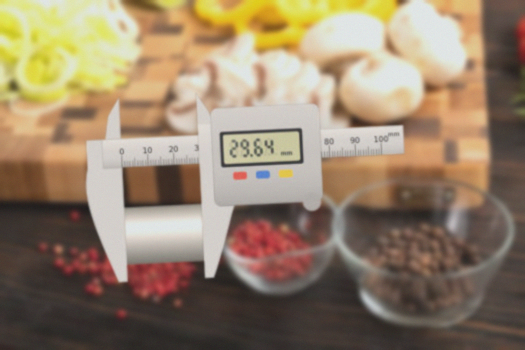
29.64 mm
